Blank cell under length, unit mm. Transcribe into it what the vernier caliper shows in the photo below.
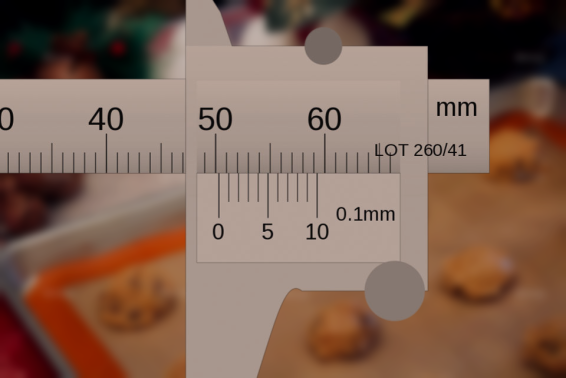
50.3 mm
